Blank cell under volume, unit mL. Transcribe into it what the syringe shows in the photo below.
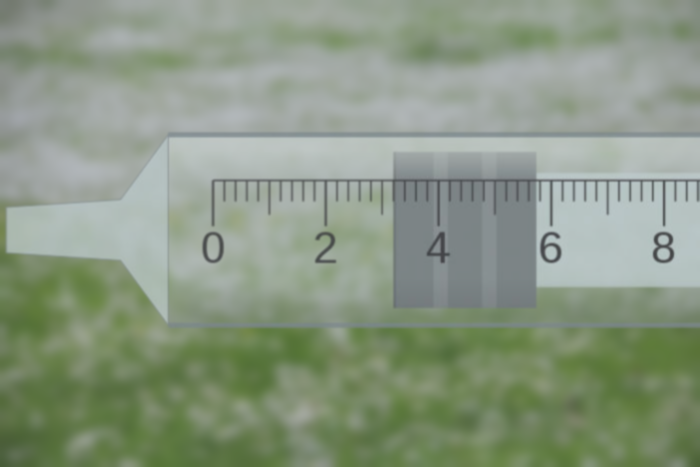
3.2 mL
